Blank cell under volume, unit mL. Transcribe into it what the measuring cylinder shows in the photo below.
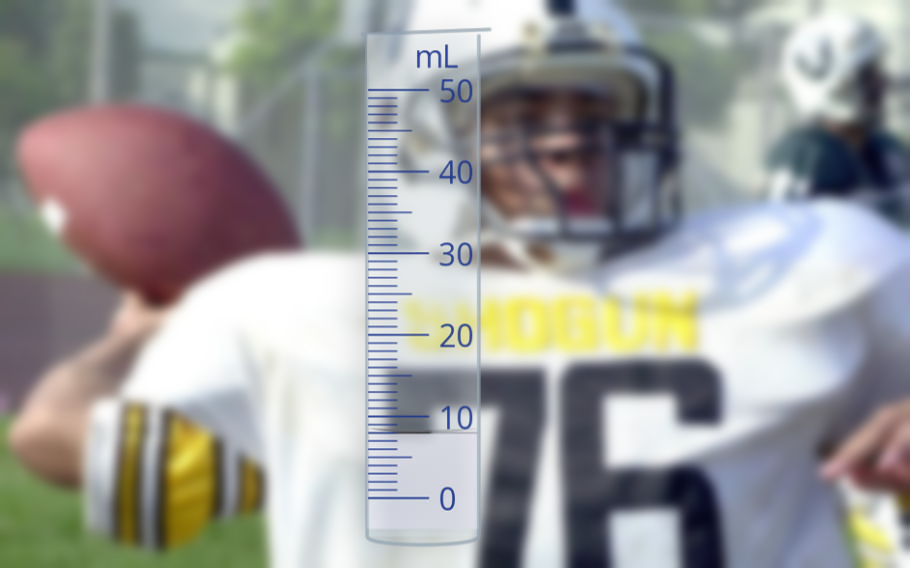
8 mL
